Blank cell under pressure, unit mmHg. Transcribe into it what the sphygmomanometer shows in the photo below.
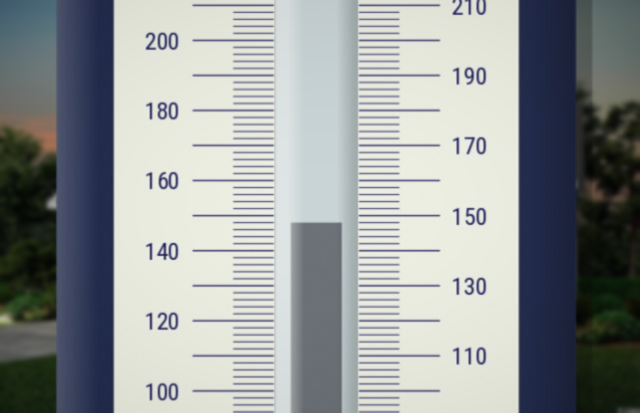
148 mmHg
